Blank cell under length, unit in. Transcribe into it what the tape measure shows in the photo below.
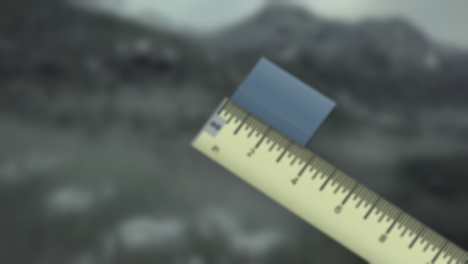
3.5 in
